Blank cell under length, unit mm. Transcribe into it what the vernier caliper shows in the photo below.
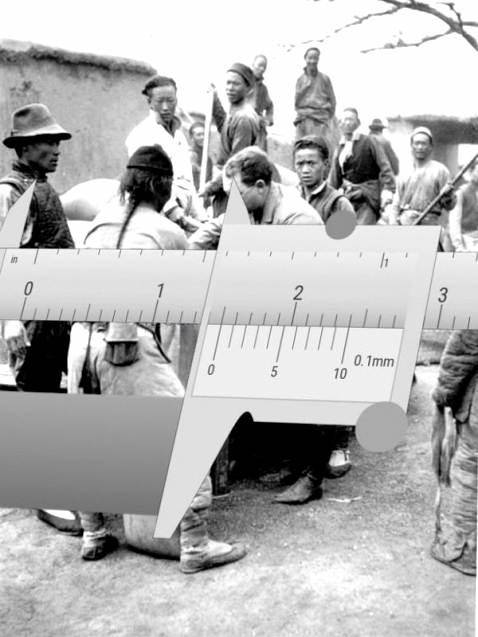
15.0 mm
